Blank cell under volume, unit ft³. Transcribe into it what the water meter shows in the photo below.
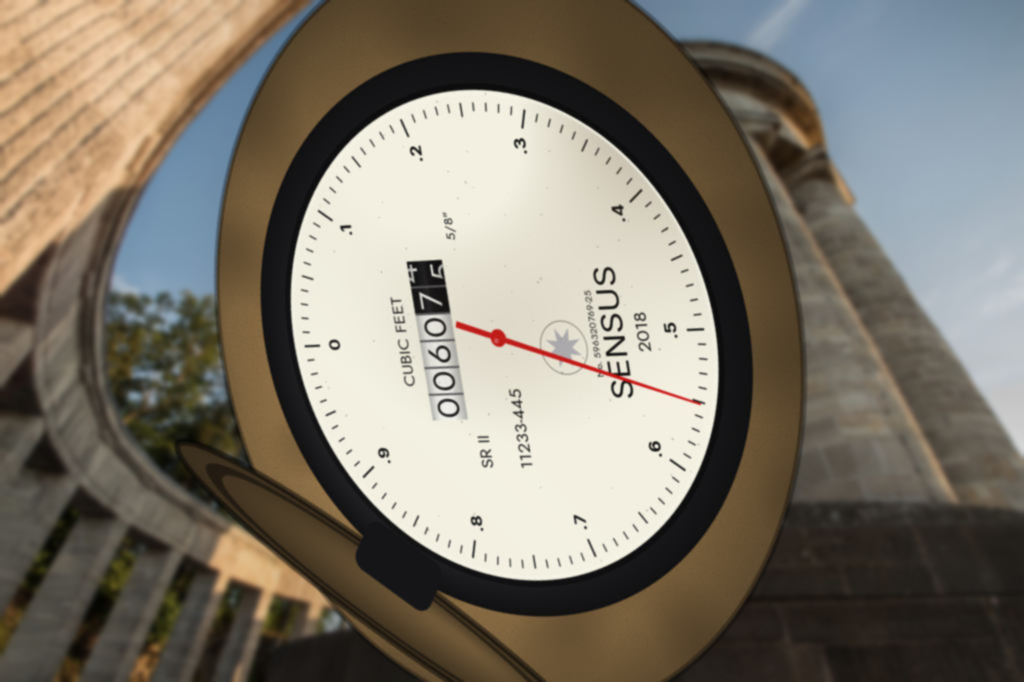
6074.55 ft³
